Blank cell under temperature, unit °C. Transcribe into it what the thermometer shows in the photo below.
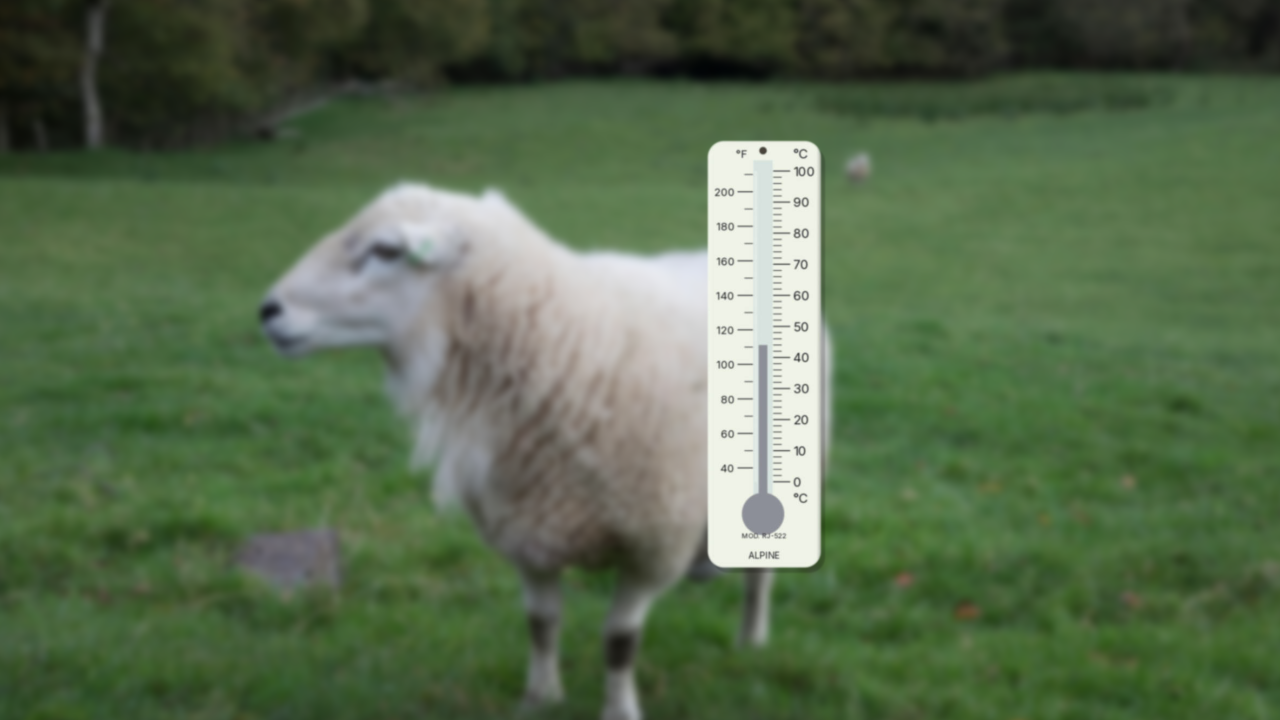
44 °C
